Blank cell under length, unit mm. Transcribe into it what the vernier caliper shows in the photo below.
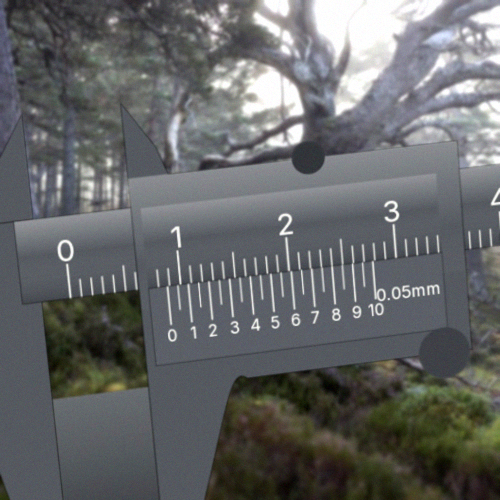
8.8 mm
